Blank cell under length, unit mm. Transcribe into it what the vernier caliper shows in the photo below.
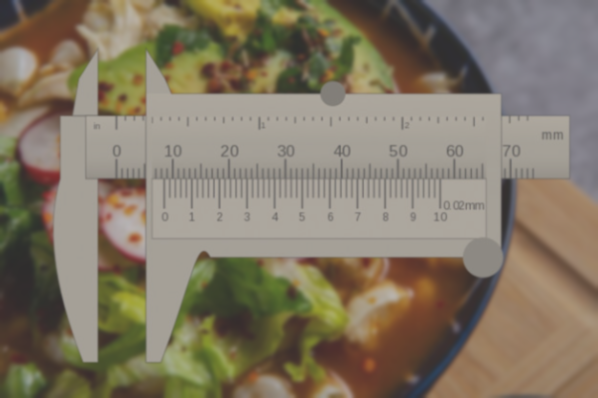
8.5 mm
